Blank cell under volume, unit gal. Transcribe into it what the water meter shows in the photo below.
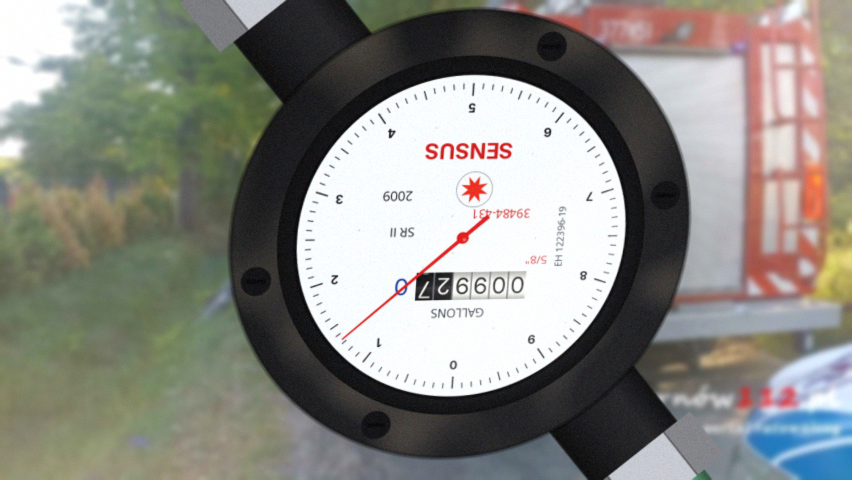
99271.3 gal
